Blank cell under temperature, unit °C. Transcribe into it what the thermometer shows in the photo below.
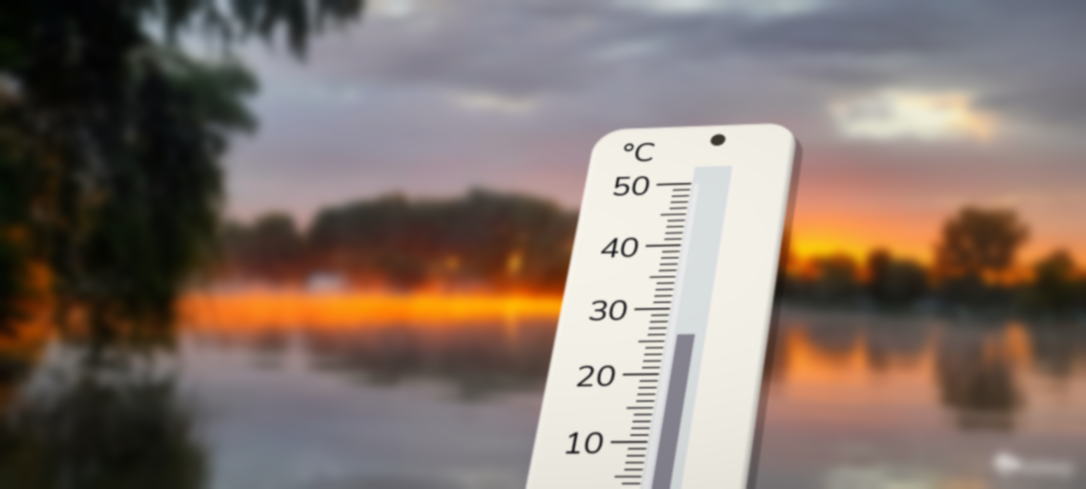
26 °C
